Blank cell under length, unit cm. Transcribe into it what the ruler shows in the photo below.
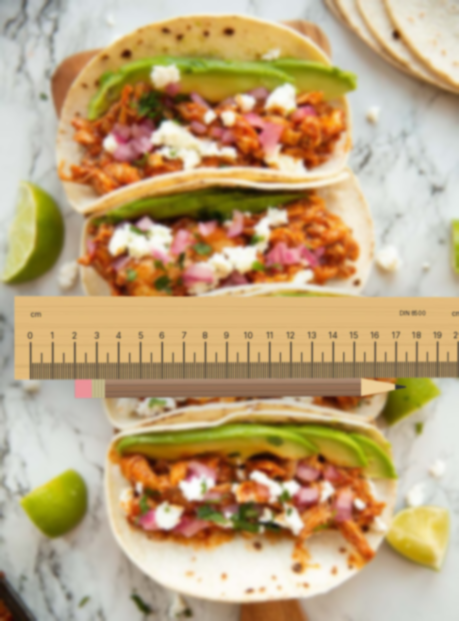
15.5 cm
